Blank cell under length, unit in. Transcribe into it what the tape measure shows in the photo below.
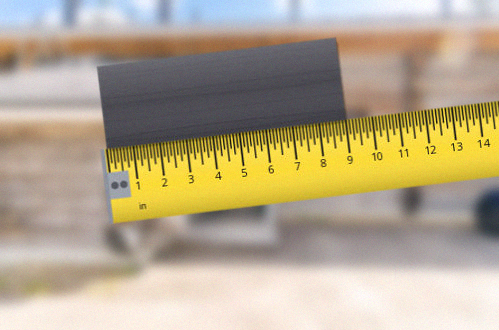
9 in
